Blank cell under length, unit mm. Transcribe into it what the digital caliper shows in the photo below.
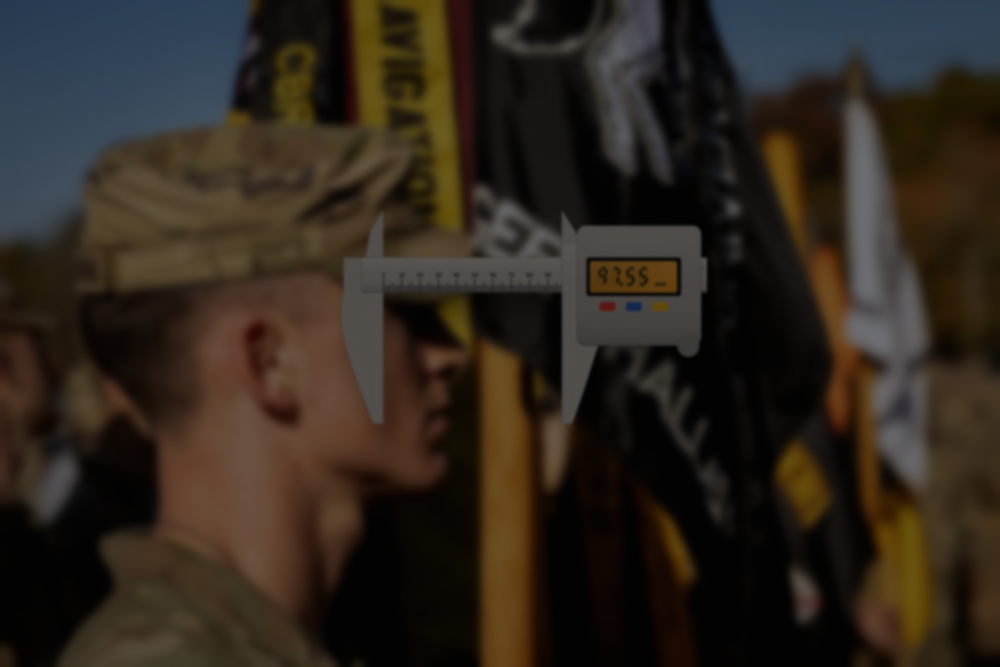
97.55 mm
